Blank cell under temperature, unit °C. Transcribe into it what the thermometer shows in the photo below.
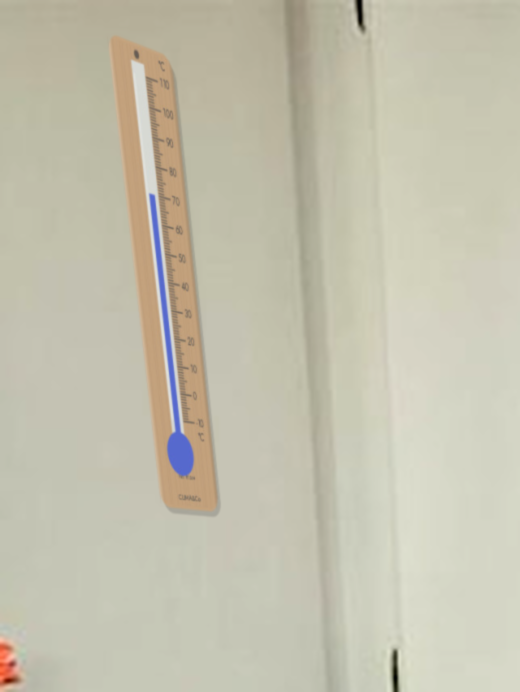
70 °C
